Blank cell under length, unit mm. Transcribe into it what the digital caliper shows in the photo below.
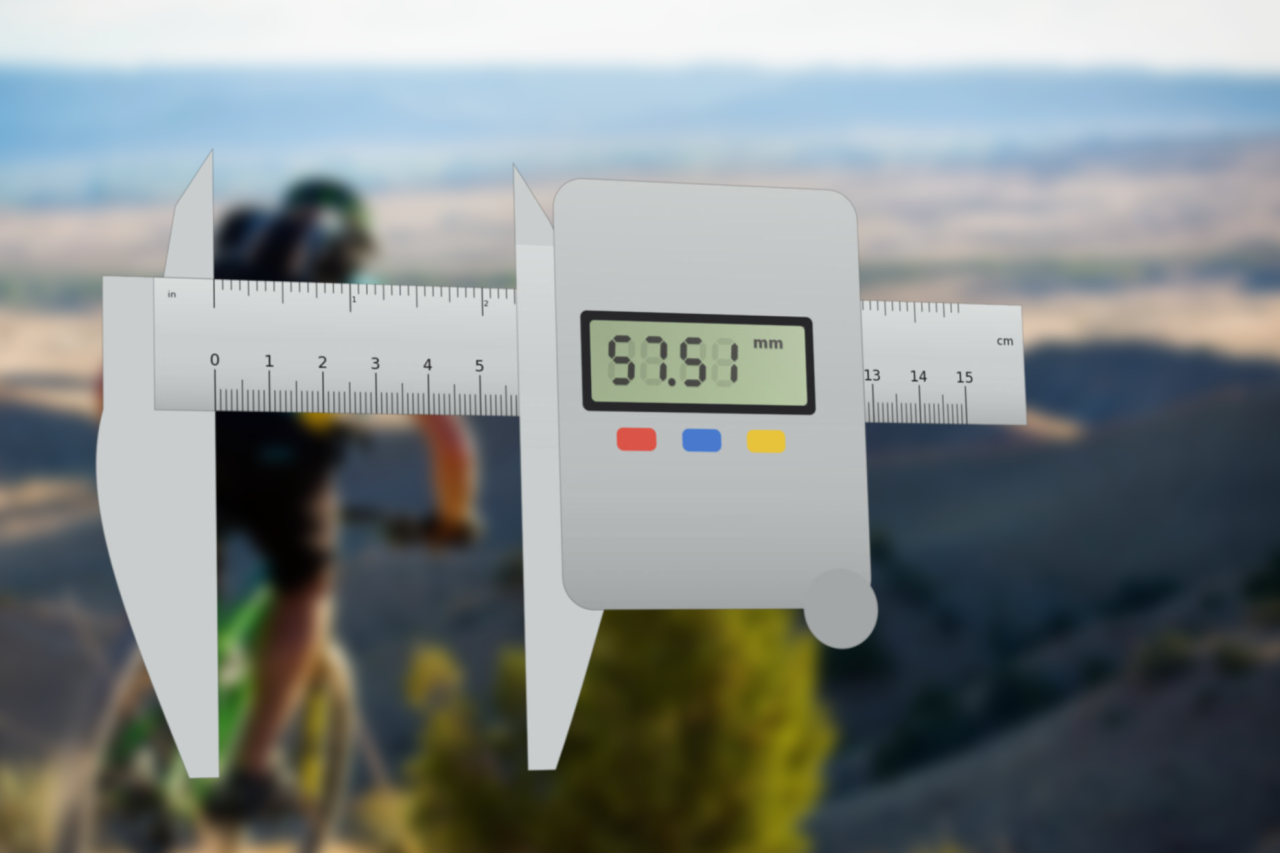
57.51 mm
